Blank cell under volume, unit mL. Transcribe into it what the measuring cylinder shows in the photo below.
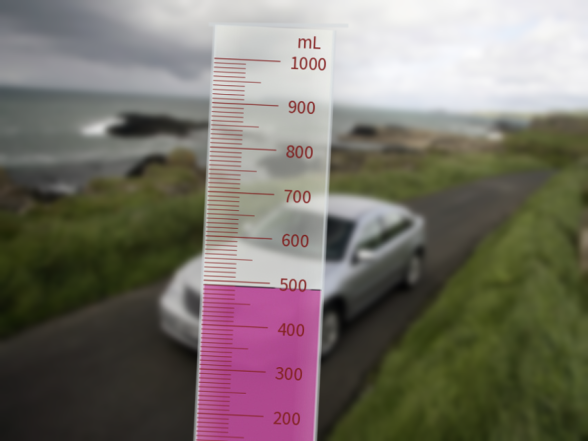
490 mL
